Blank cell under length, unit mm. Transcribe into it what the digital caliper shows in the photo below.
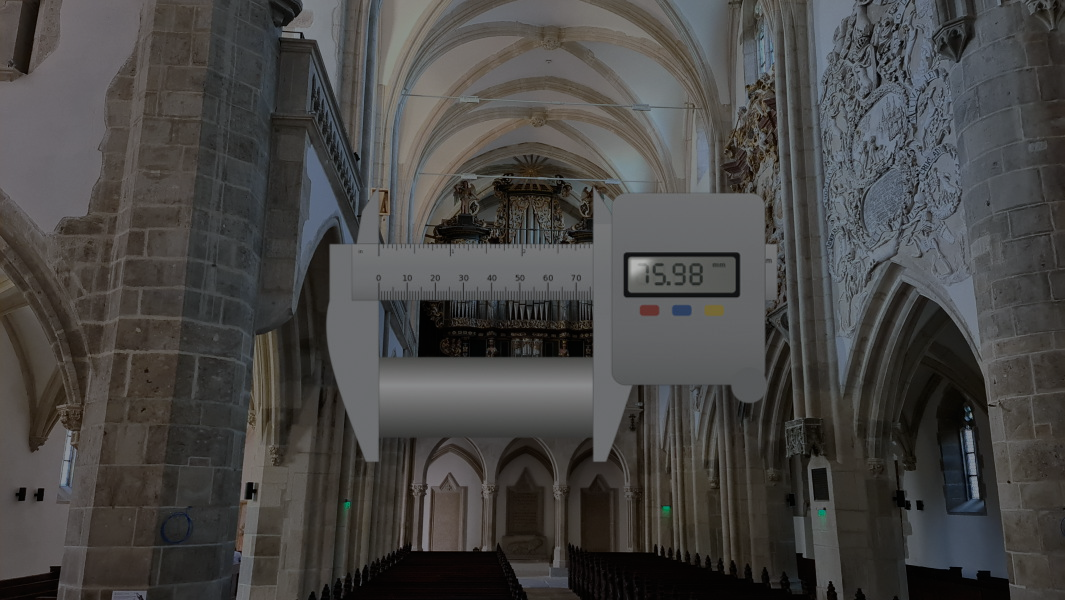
75.98 mm
